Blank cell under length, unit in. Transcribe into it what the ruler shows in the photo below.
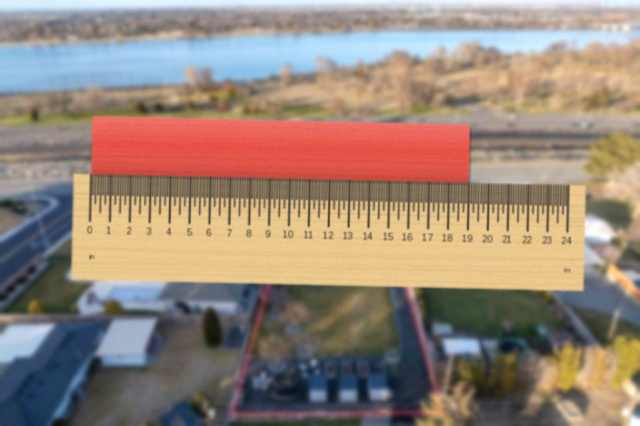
19 in
